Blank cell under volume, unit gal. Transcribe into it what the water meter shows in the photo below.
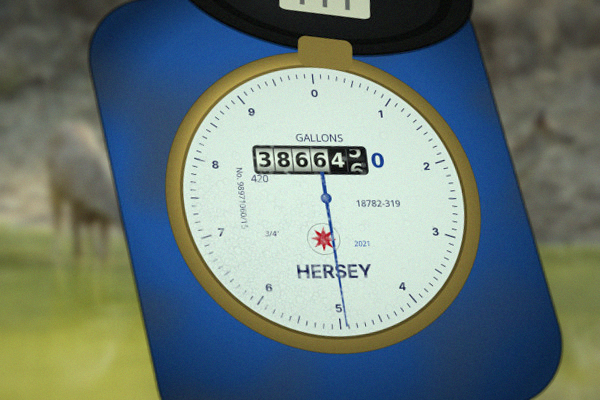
3866454.9 gal
